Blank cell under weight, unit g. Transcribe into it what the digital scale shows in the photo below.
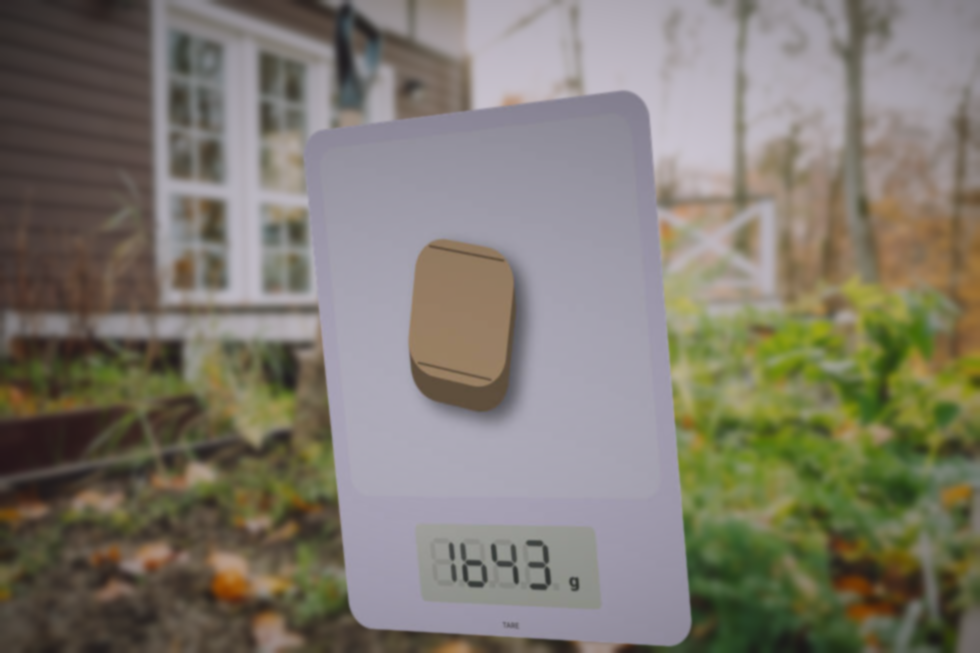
1643 g
